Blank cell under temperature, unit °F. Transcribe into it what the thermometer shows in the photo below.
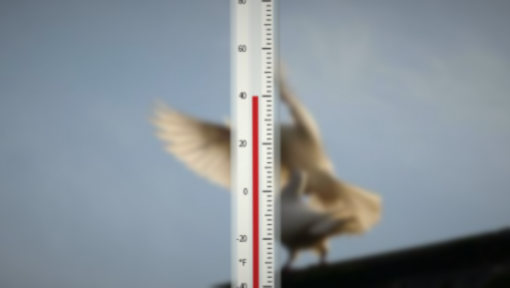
40 °F
